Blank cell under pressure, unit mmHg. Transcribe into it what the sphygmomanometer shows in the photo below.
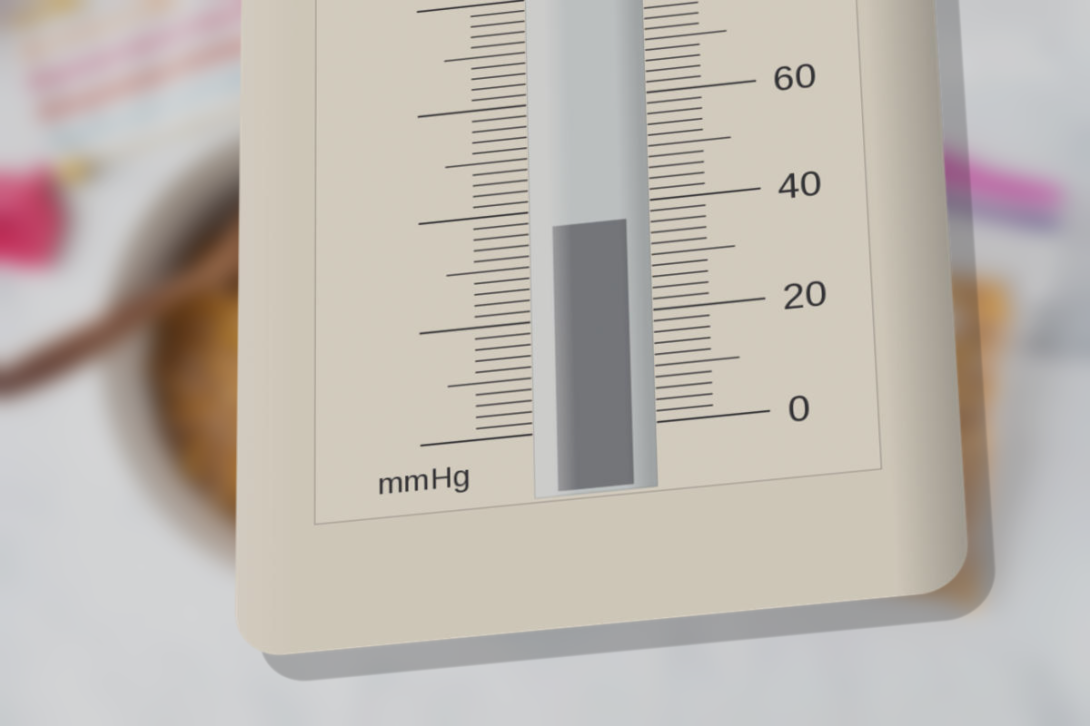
37 mmHg
